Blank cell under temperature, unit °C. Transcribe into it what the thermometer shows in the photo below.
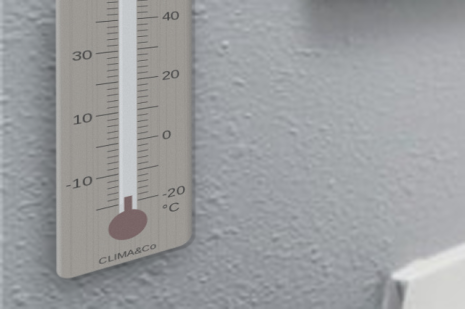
-18 °C
